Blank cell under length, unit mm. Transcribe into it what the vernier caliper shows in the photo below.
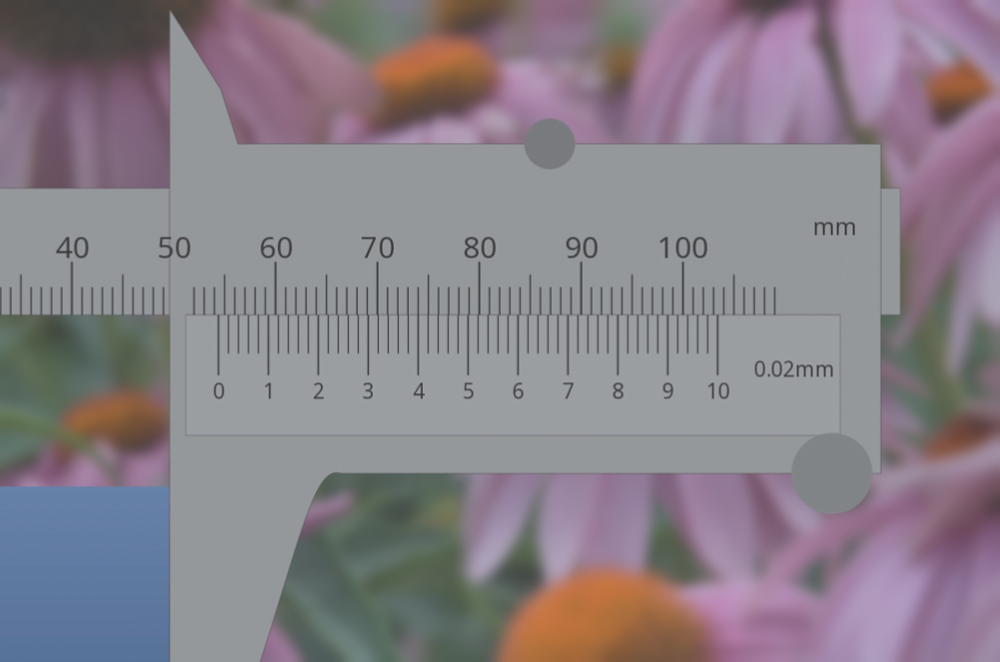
54.4 mm
